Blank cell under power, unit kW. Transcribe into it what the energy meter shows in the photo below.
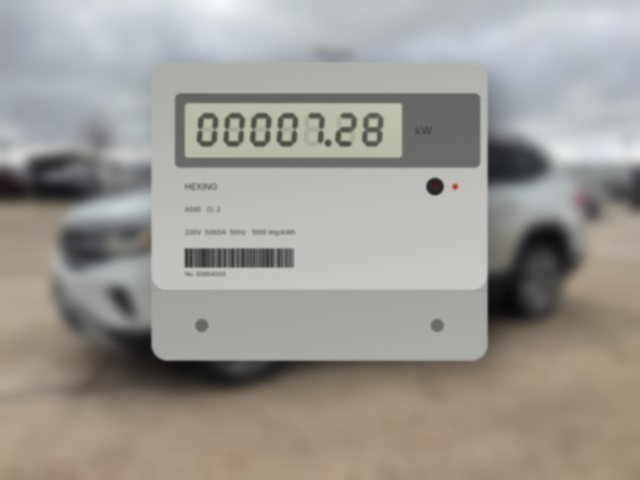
7.28 kW
